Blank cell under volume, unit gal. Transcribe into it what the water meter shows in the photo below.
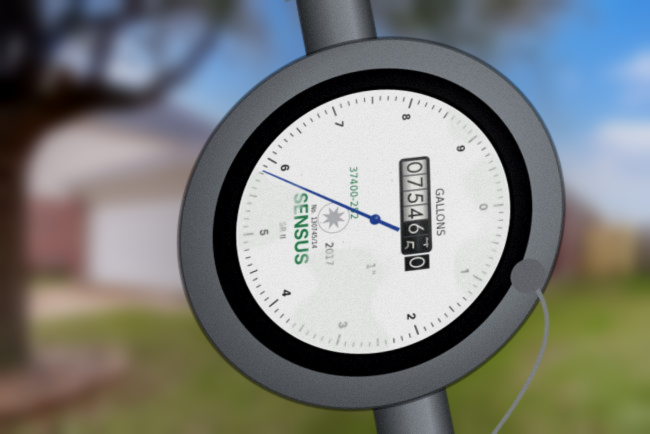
754645.8 gal
